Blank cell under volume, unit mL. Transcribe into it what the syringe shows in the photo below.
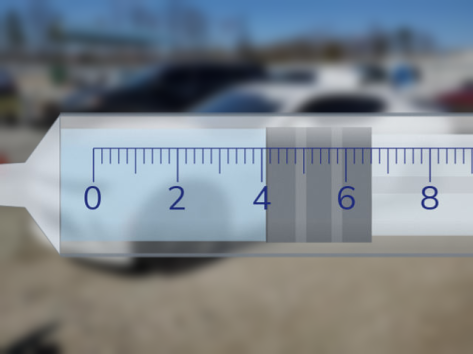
4.1 mL
